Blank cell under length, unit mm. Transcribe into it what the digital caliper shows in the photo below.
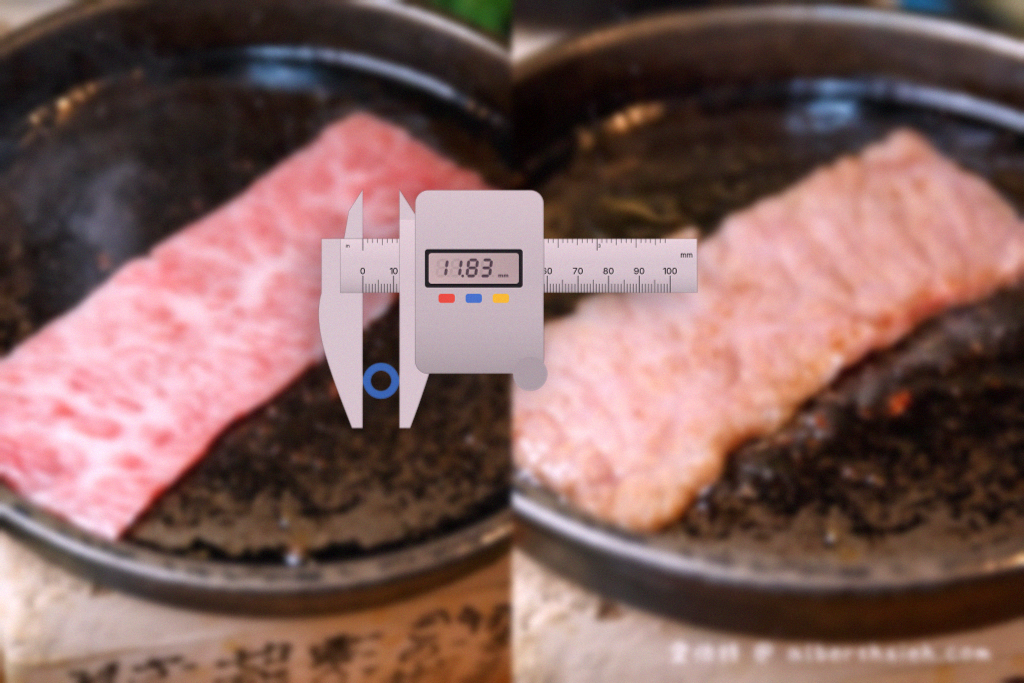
11.83 mm
